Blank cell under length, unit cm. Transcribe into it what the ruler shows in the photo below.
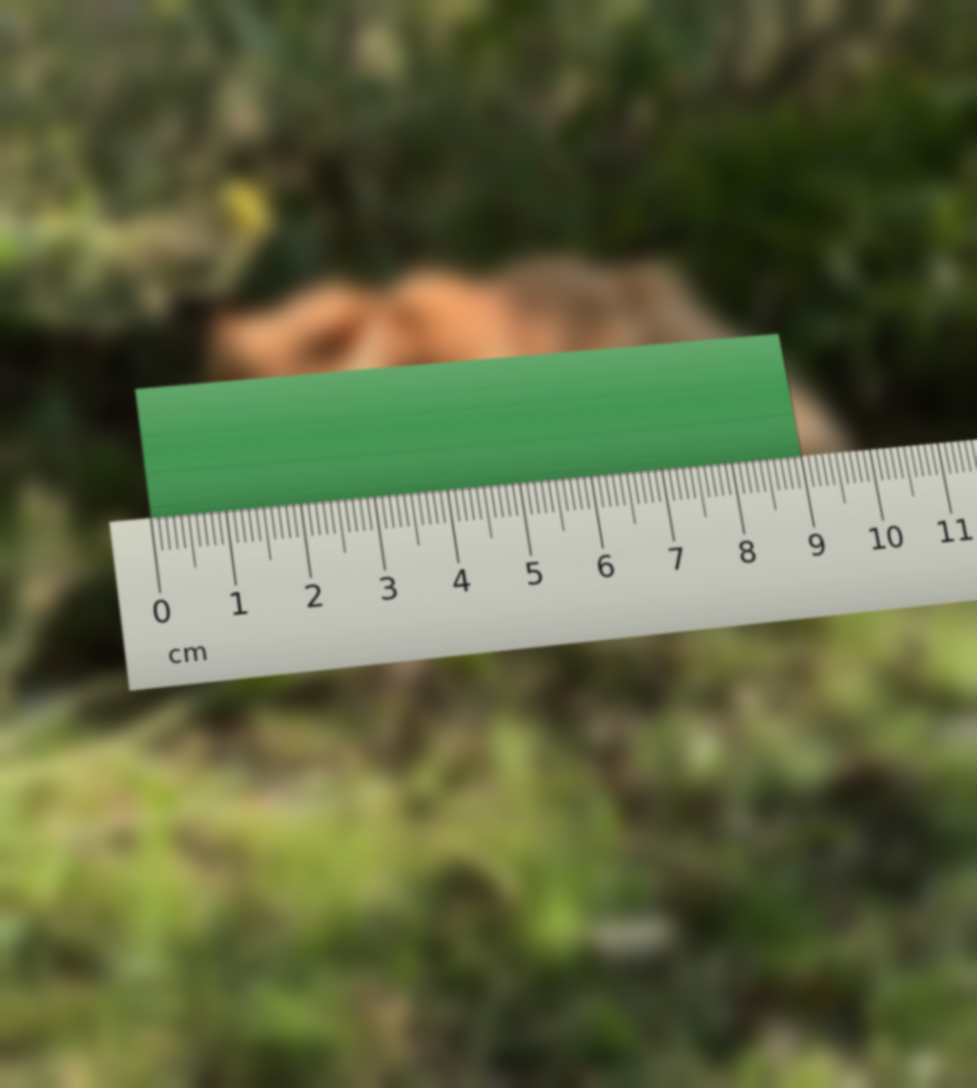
9 cm
